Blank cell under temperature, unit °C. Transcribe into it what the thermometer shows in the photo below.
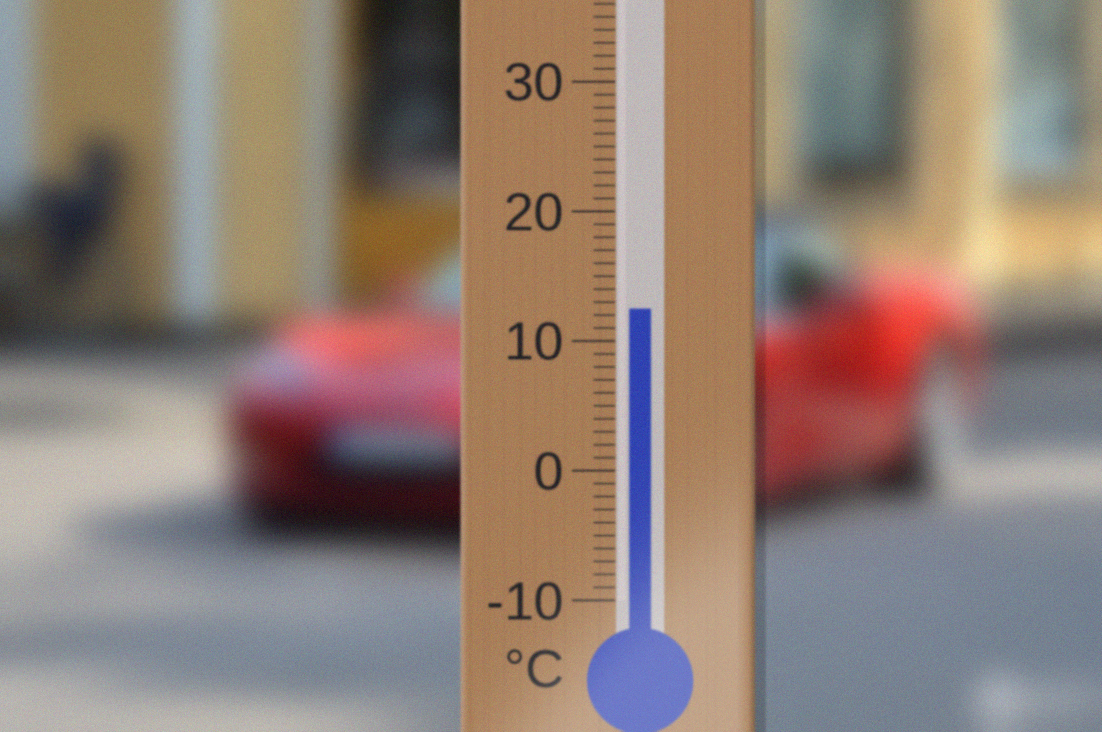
12.5 °C
